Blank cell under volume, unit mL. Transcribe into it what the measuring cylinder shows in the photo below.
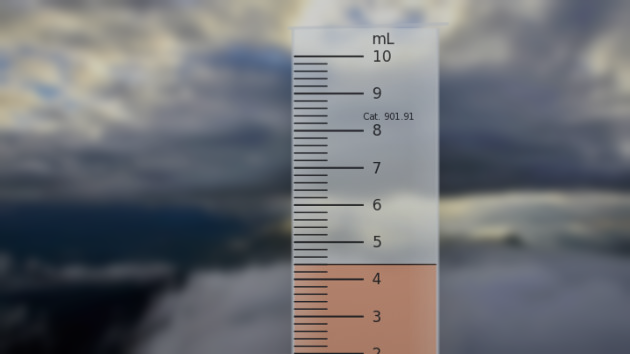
4.4 mL
